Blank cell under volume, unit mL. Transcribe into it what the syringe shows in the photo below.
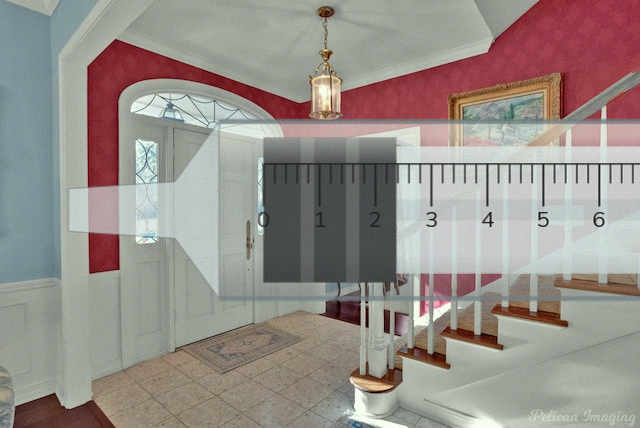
0 mL
